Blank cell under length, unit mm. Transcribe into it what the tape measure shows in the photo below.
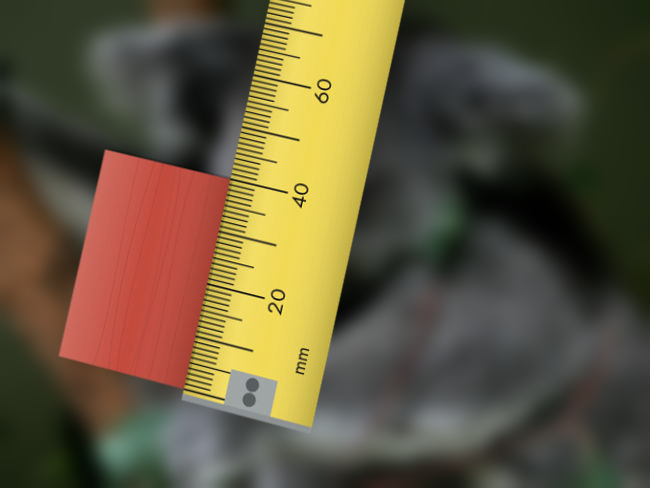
40 mm
